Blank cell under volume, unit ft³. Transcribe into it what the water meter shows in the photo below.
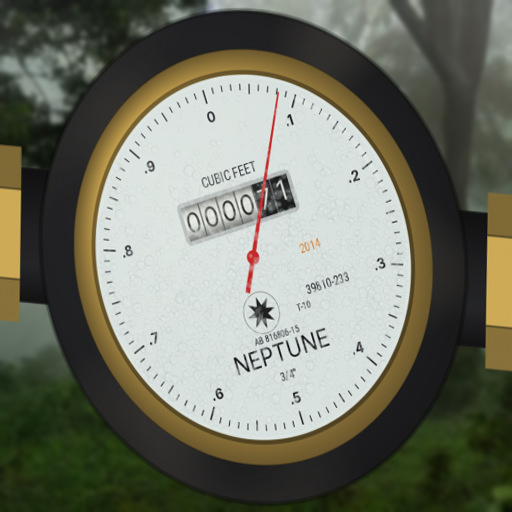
71.08 ft³
